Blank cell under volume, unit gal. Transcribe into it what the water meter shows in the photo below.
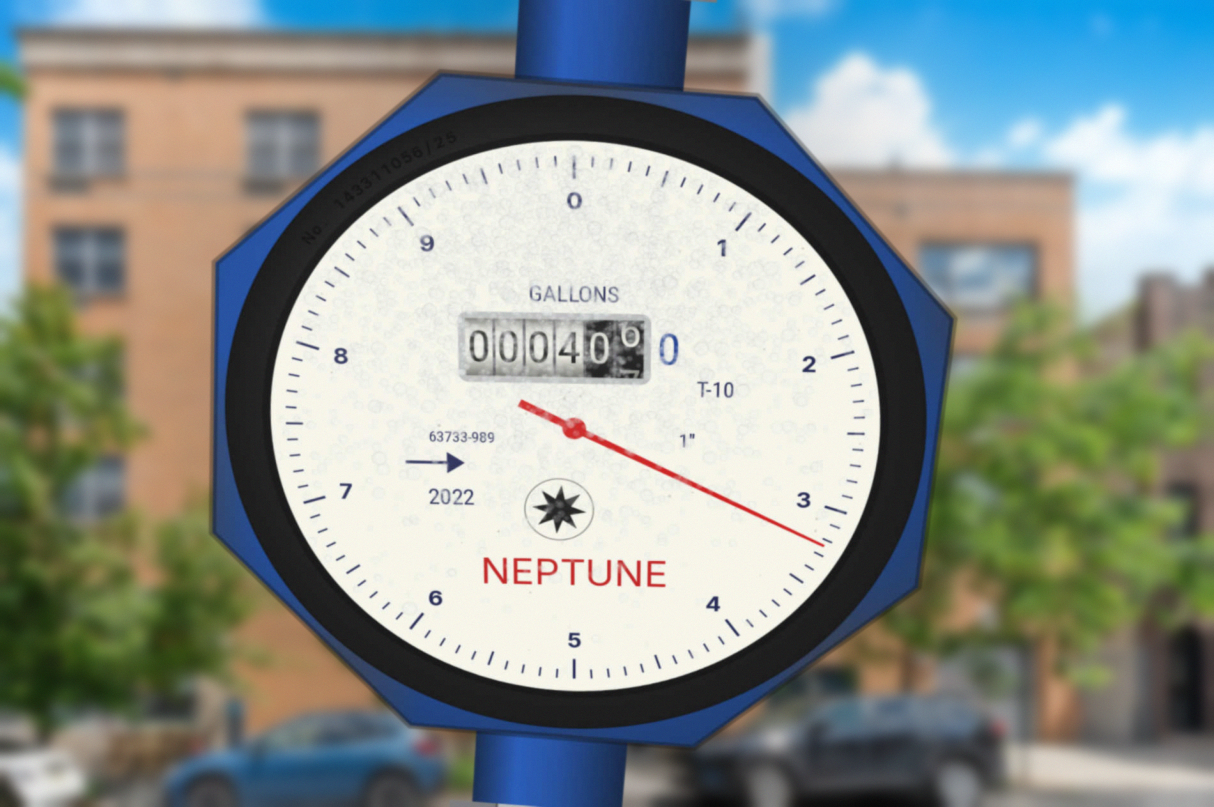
4063.2 gal
